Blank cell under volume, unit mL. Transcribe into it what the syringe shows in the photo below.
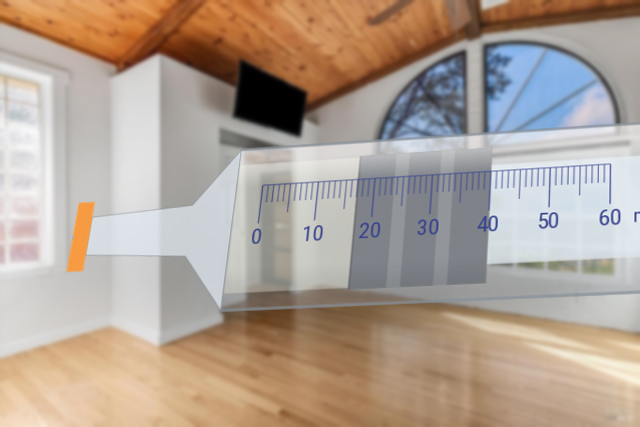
17 mL
